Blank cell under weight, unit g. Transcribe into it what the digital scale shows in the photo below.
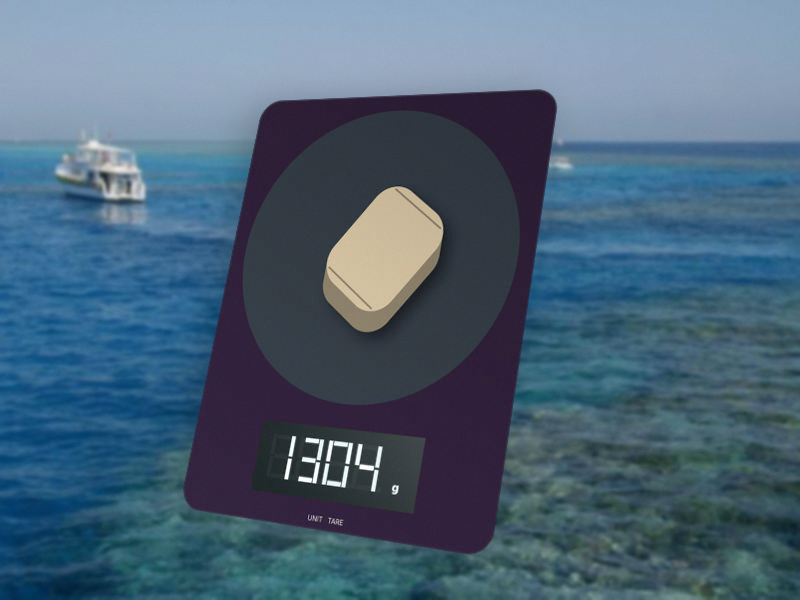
1304 g
